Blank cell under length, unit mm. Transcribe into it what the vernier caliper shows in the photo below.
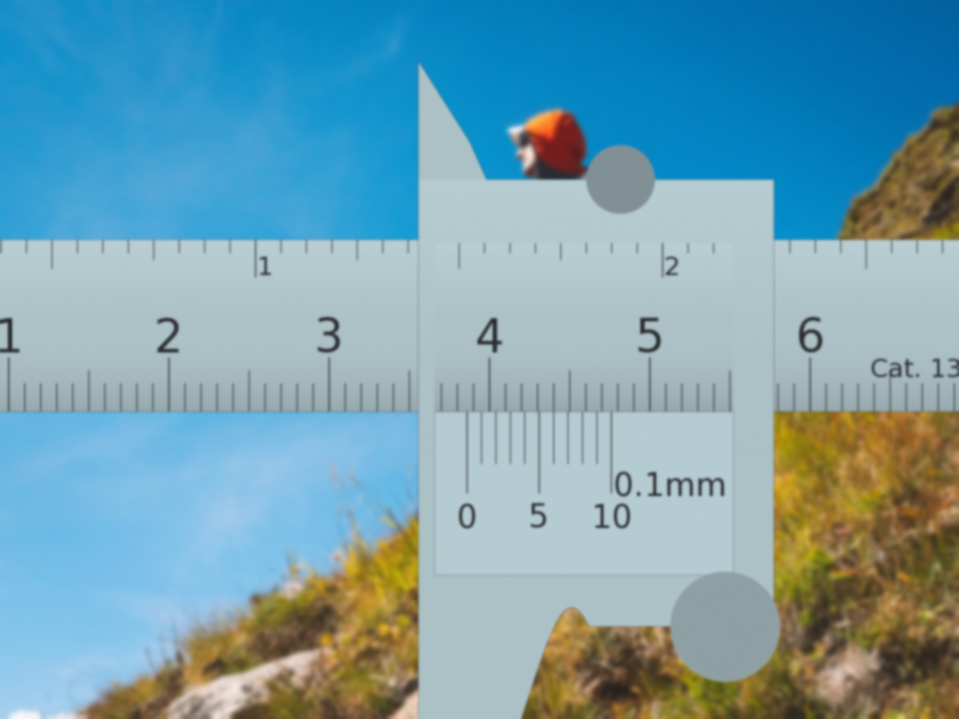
38.6 mm
